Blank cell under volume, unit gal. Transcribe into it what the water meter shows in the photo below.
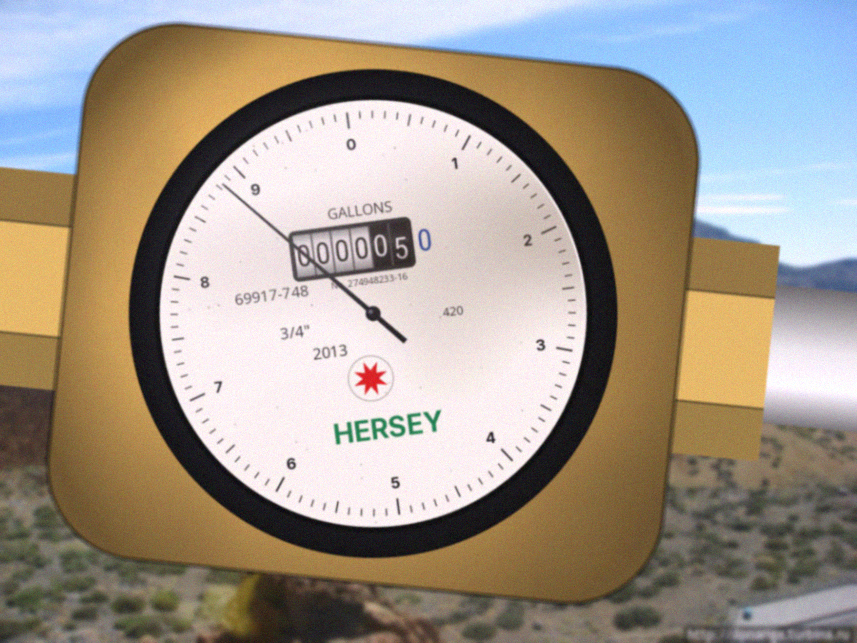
48.8 gal
